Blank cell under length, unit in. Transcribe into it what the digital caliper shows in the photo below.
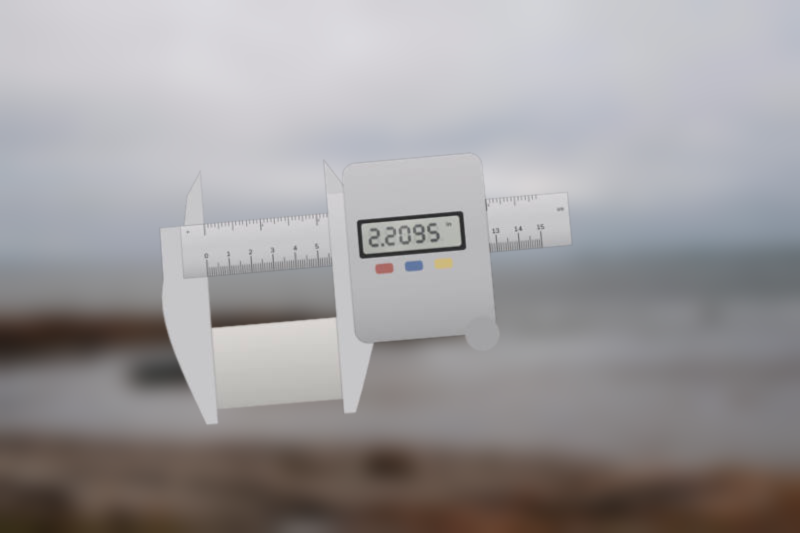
2.2095 in
